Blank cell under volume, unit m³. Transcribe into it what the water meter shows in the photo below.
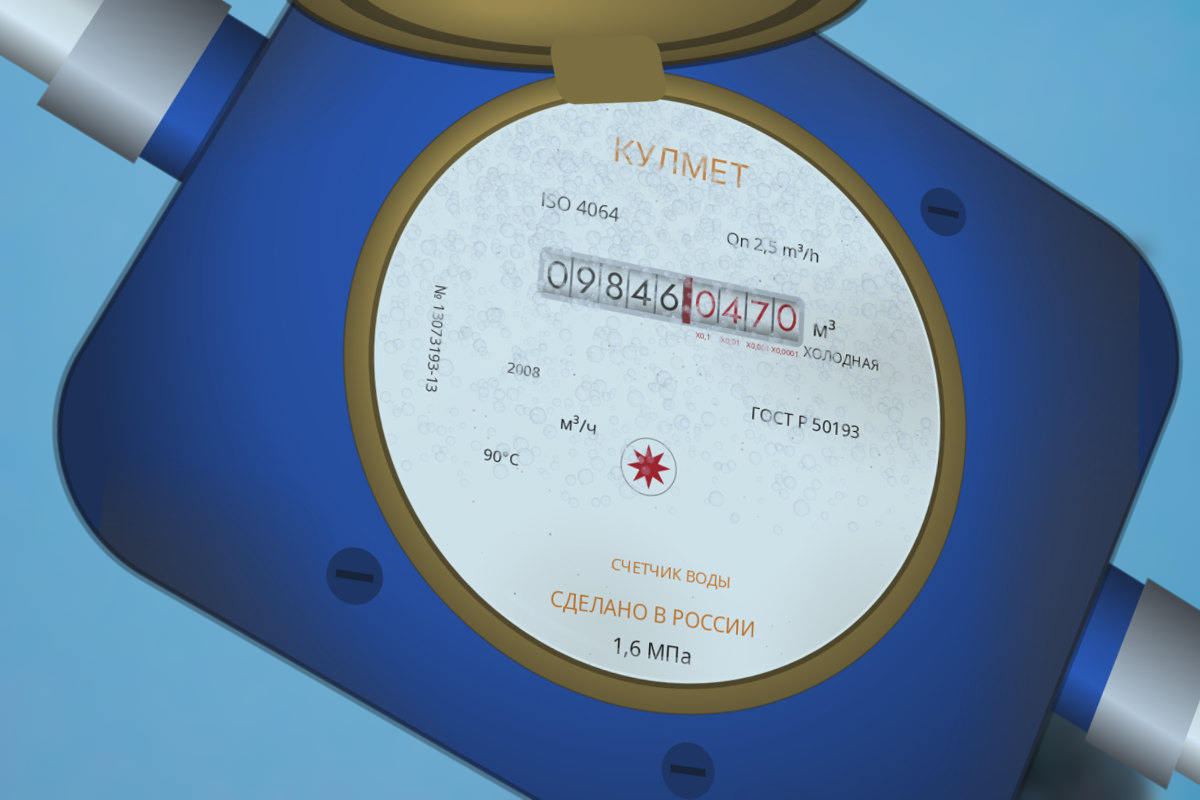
9846.0470 m³
